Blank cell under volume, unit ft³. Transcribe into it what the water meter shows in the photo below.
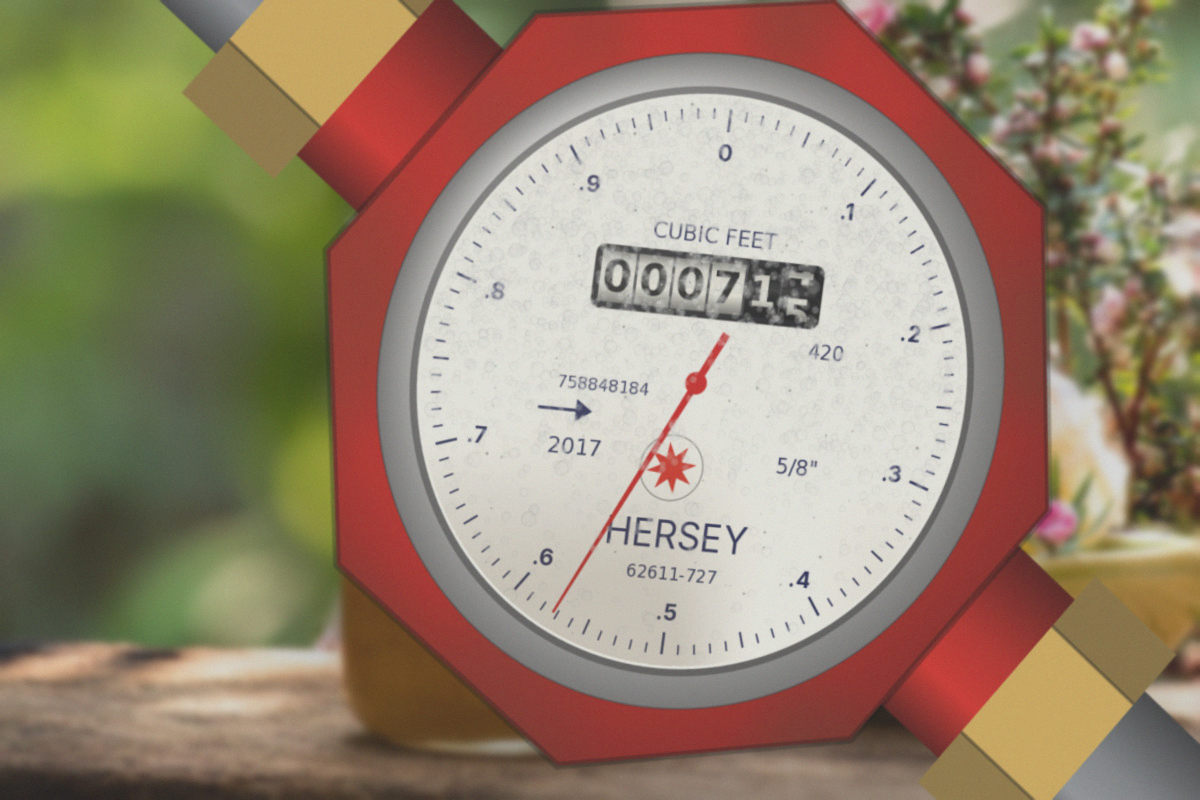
714.57 ft³
